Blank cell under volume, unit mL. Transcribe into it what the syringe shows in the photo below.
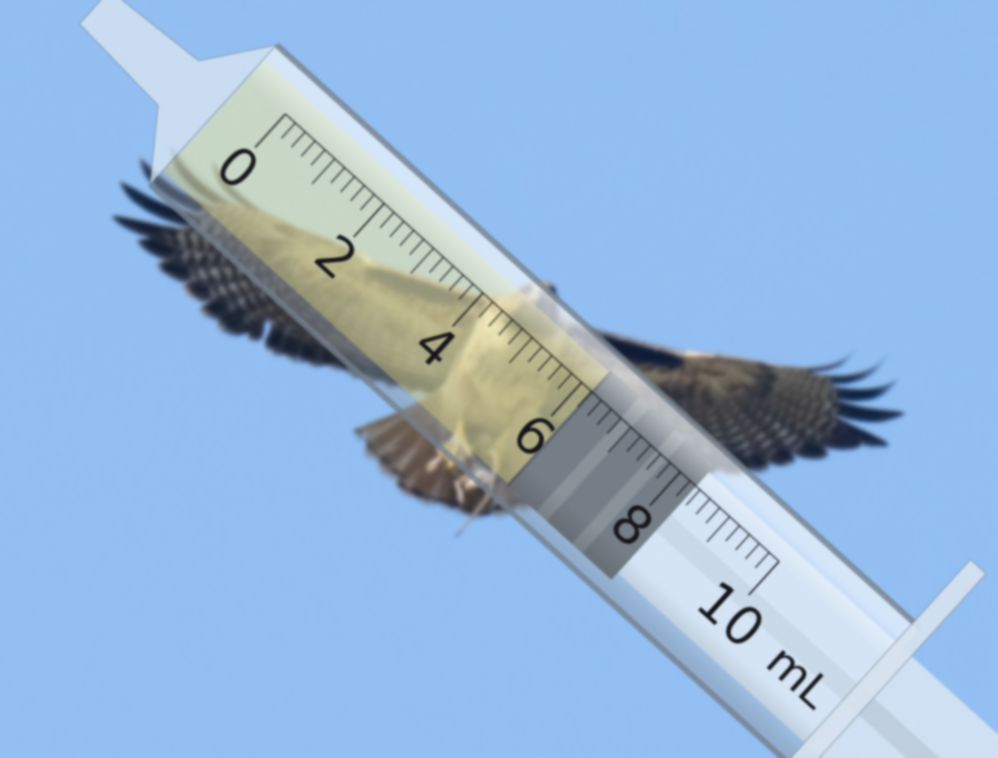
6.2 mL
